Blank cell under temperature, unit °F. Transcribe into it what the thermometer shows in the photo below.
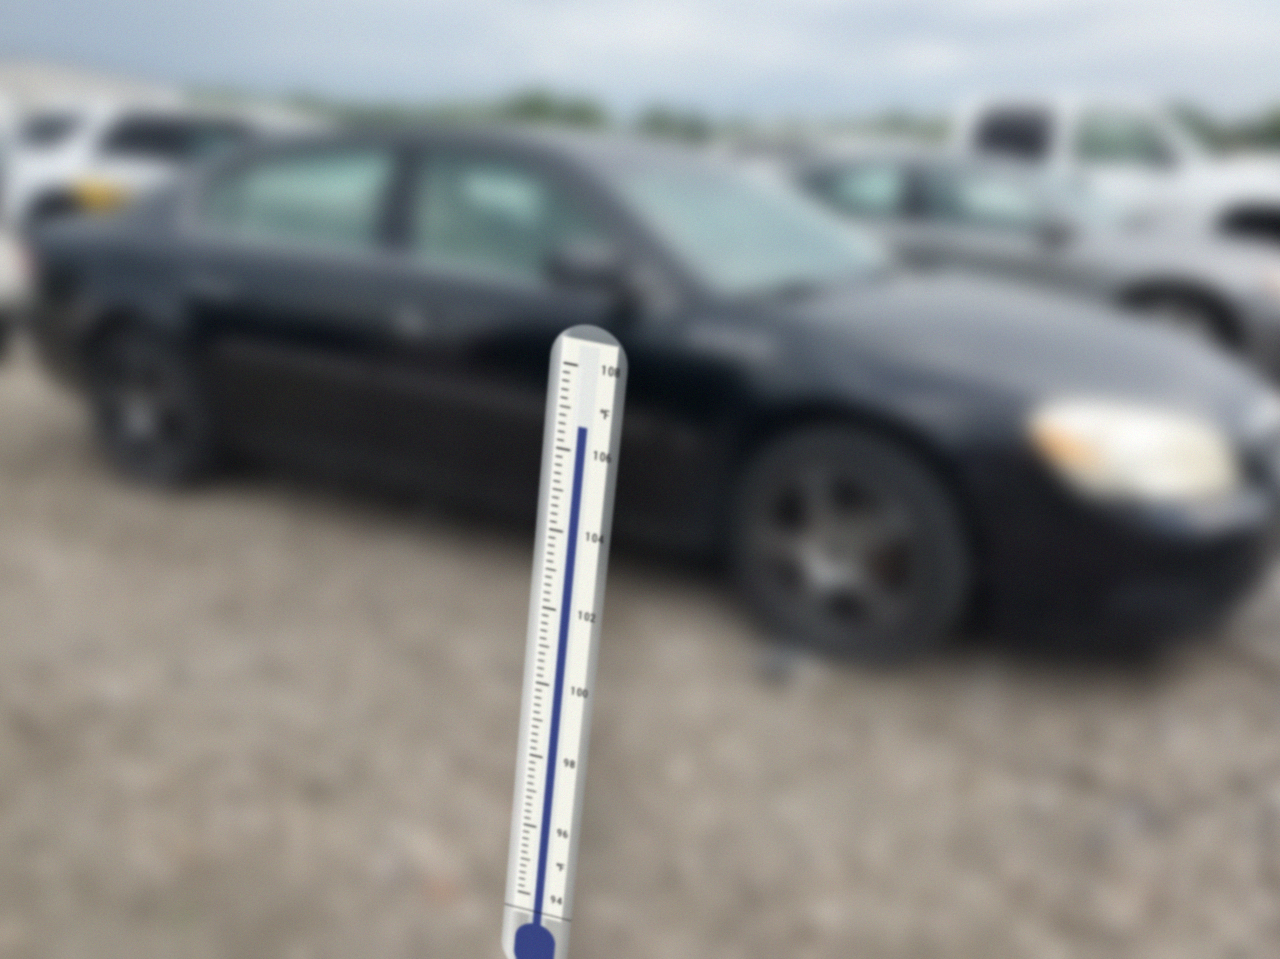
106.6 °F
